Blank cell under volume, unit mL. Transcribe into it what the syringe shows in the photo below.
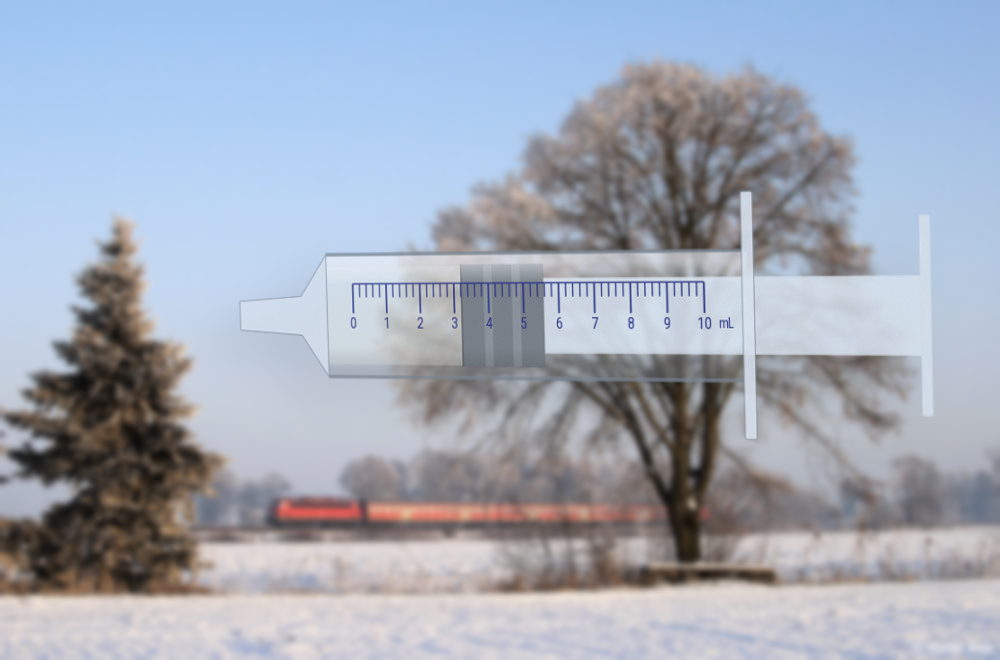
3.2 mL
